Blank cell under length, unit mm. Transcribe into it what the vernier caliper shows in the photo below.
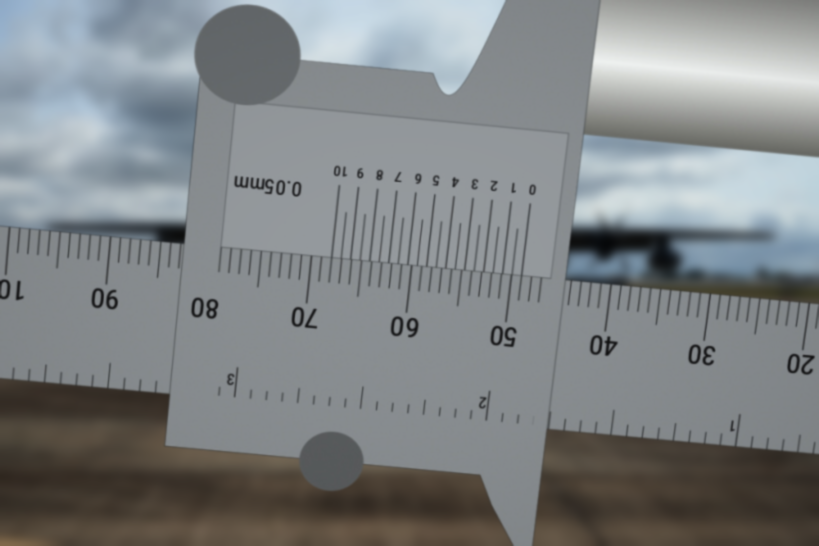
49.0 mm
